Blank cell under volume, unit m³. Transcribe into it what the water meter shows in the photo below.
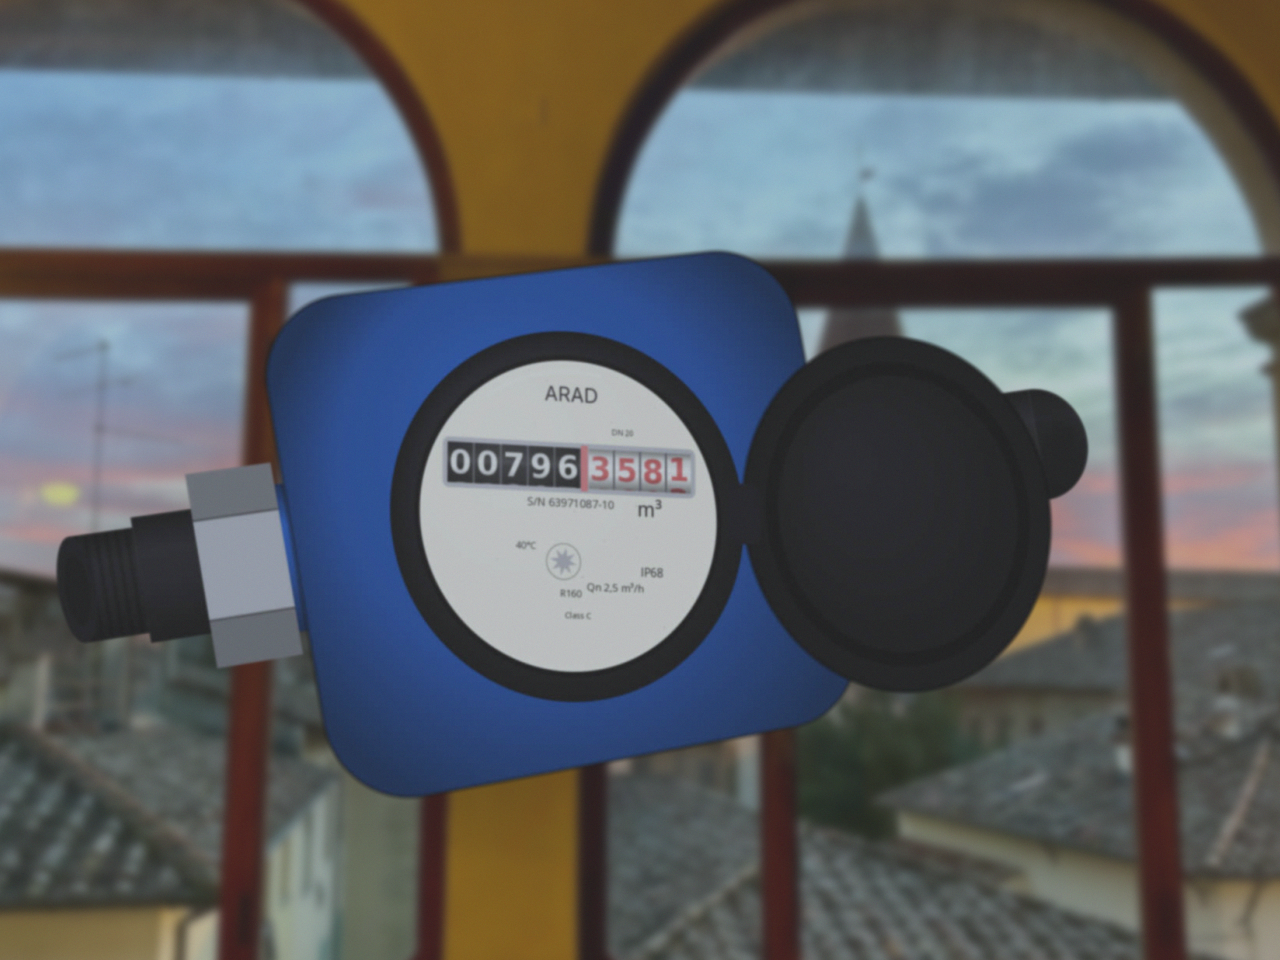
796.3581 m³
